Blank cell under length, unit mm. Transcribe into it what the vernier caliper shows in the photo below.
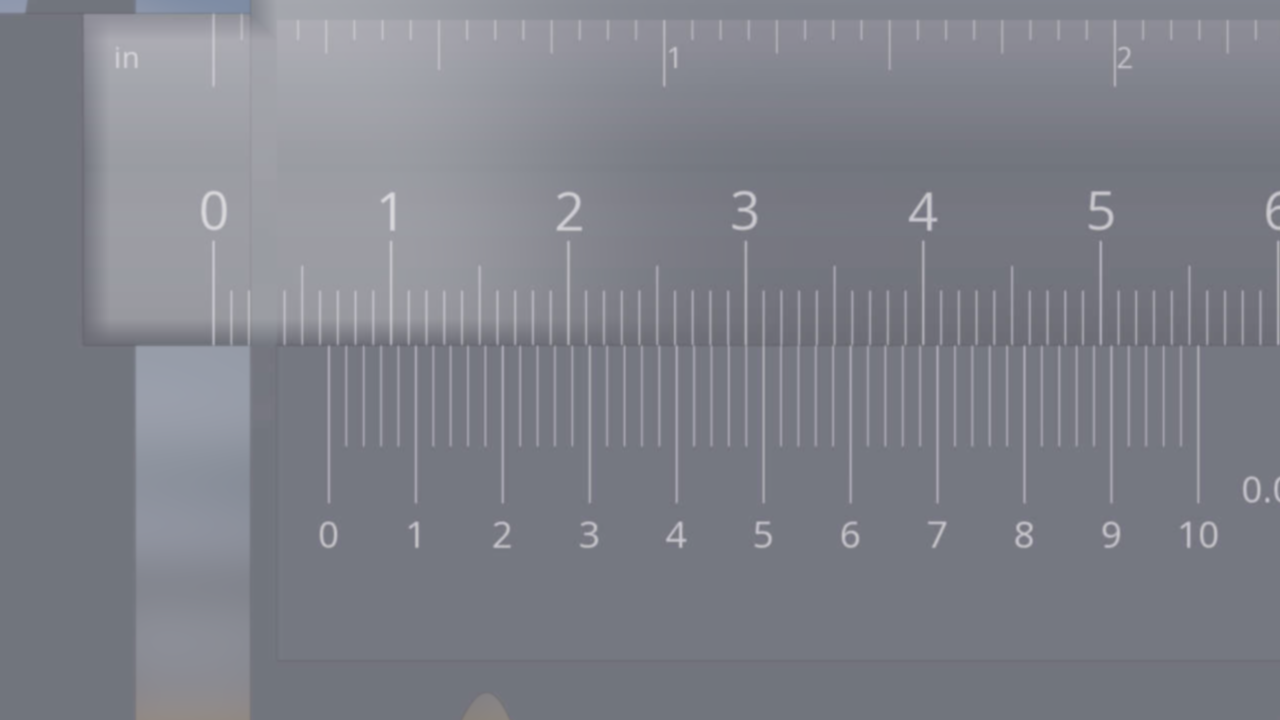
6.5 mm
